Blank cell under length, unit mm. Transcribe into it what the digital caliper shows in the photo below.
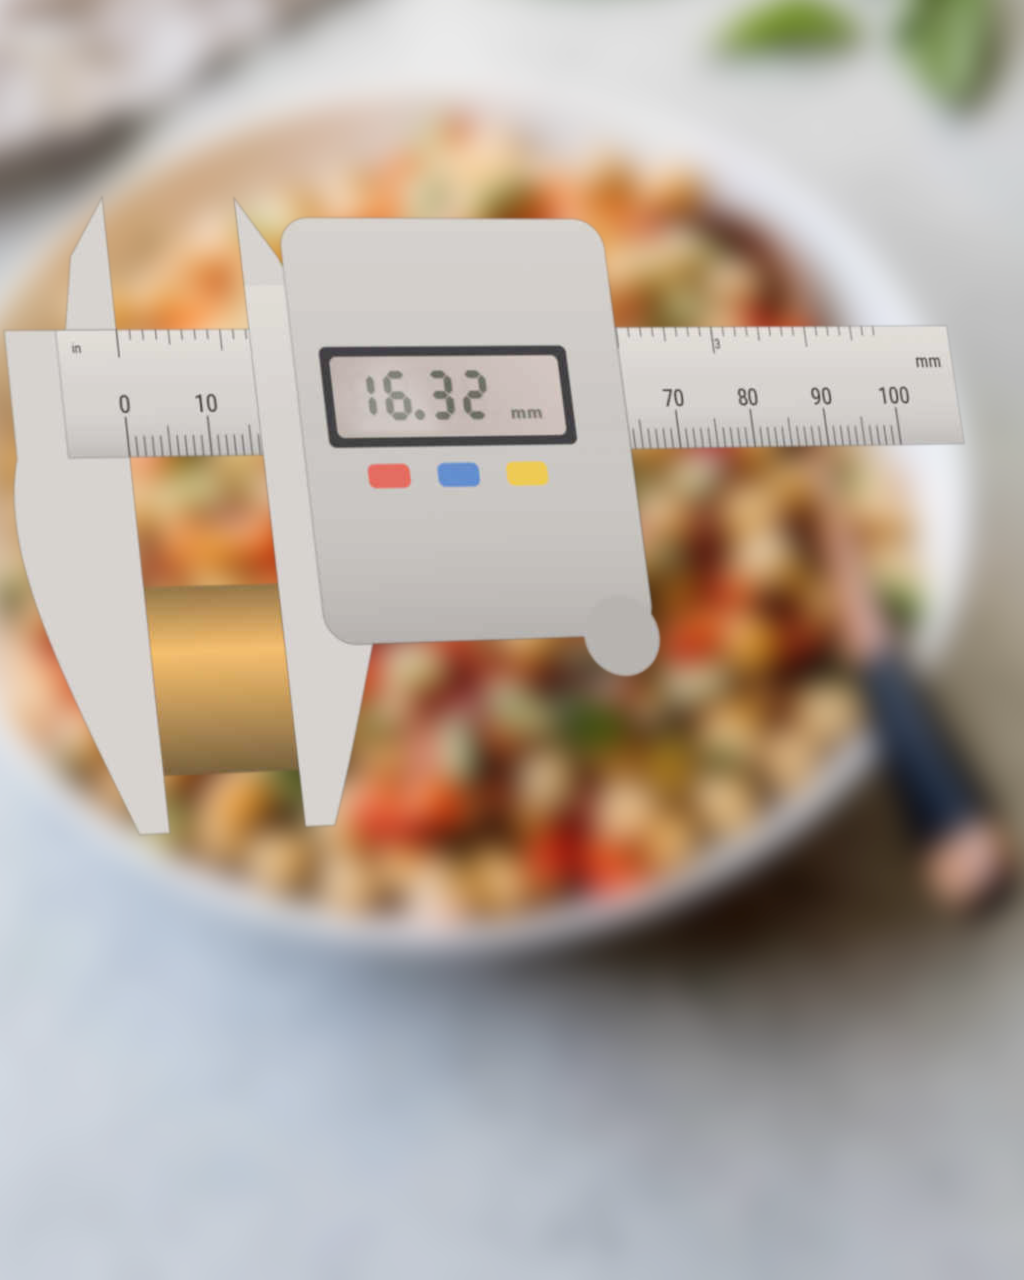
16.32 mm
